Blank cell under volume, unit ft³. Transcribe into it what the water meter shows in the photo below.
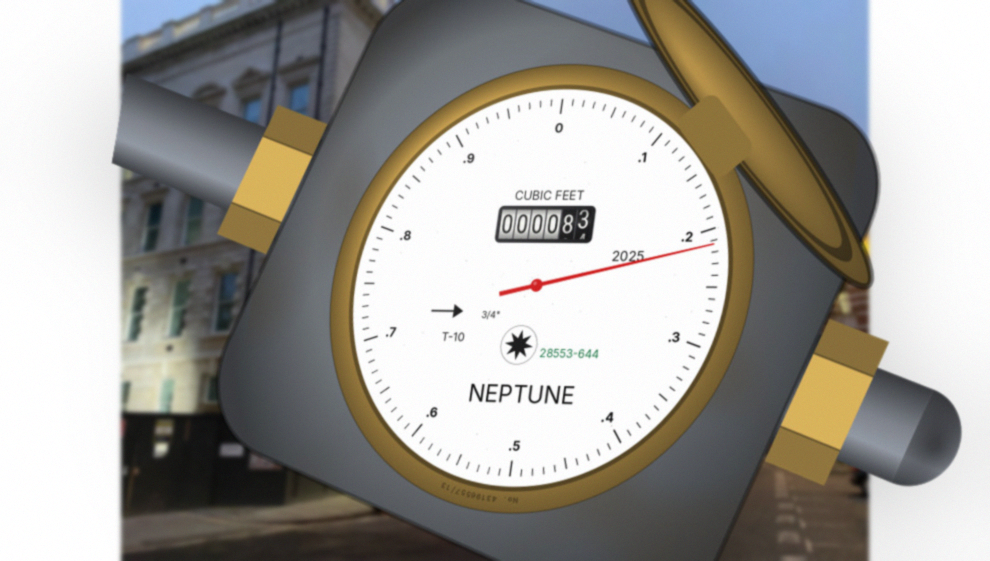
83.21 ft³
